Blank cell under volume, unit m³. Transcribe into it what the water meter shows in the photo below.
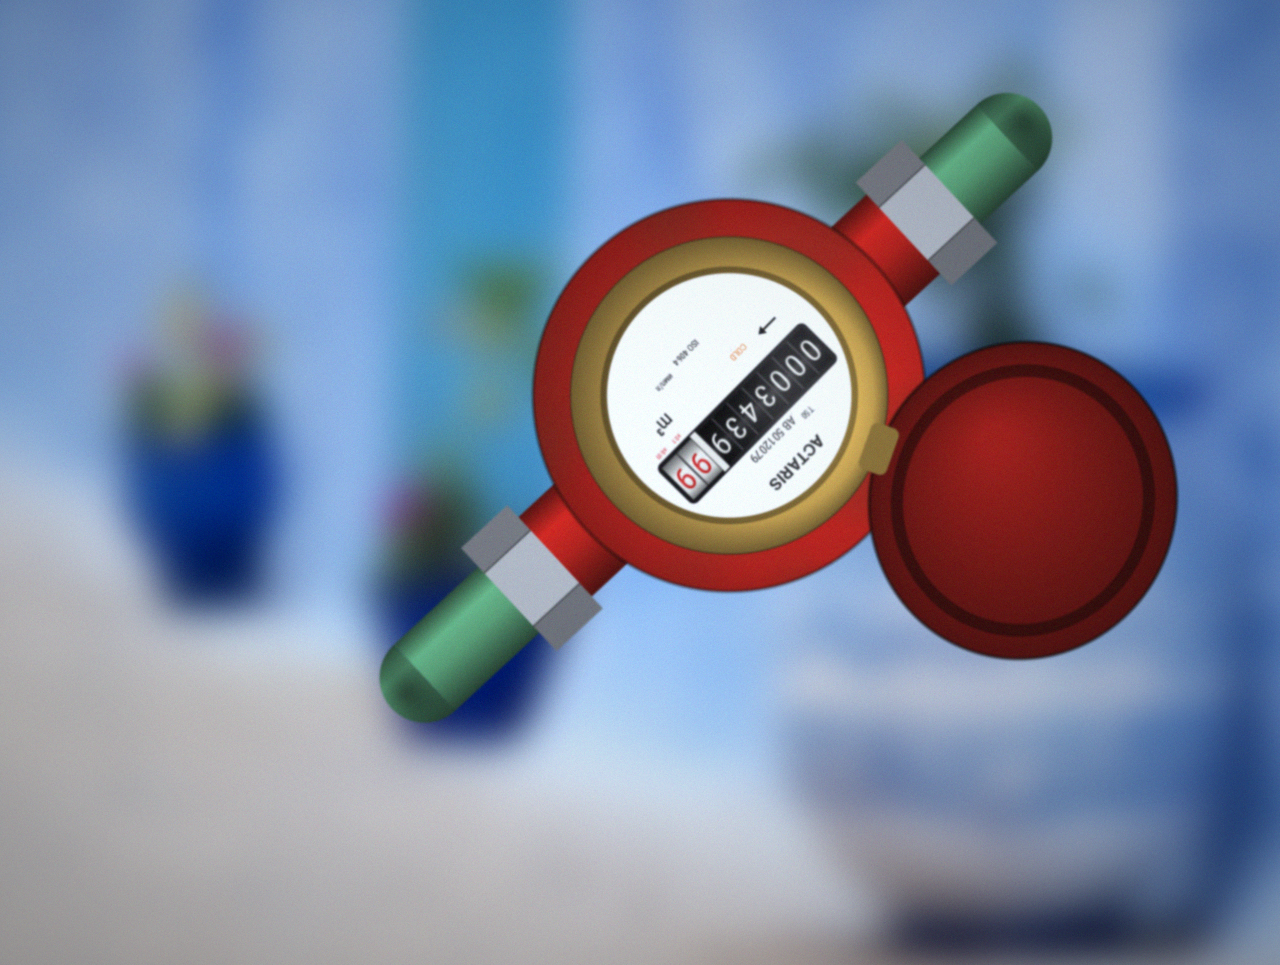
3439.99 m³
